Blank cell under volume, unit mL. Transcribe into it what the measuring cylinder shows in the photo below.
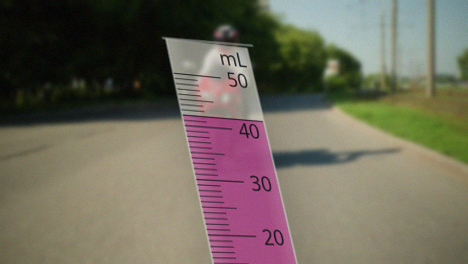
42 mL
